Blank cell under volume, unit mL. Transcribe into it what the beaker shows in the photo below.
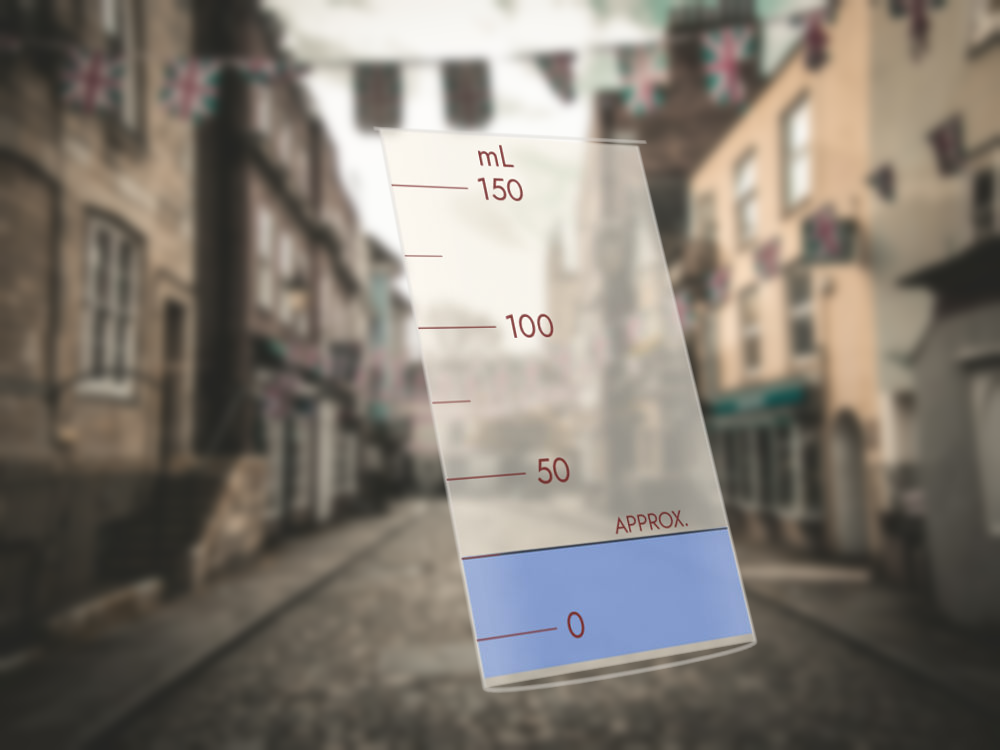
25 mL
